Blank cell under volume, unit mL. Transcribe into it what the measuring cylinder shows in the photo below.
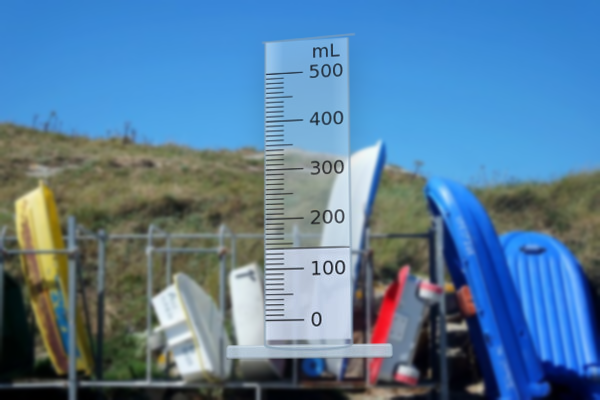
140 mL
